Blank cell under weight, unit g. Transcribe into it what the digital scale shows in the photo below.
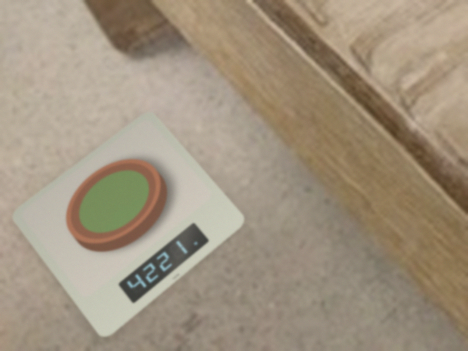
4221 g
